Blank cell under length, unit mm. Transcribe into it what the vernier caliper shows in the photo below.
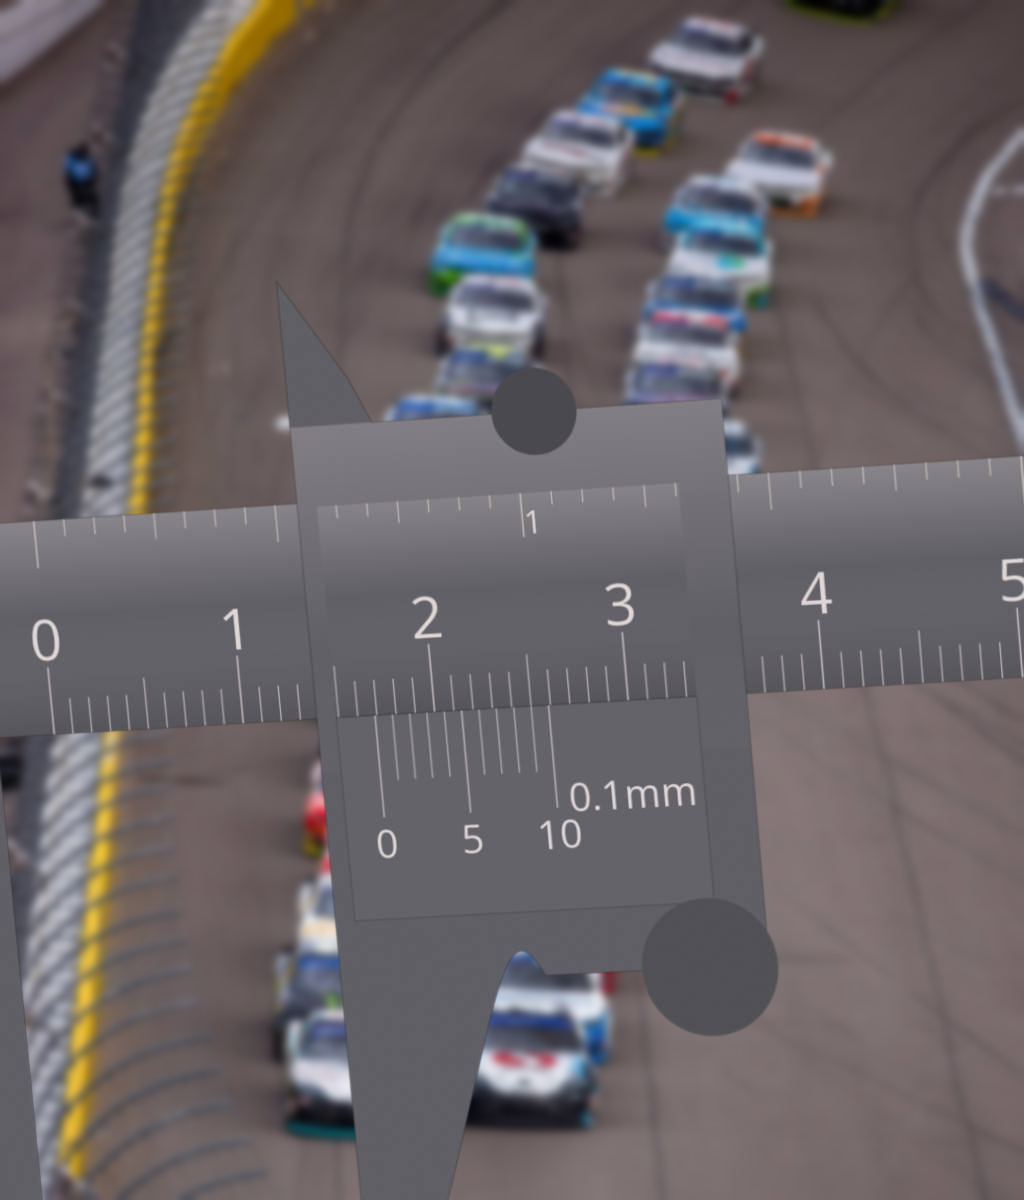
16.9 mm
